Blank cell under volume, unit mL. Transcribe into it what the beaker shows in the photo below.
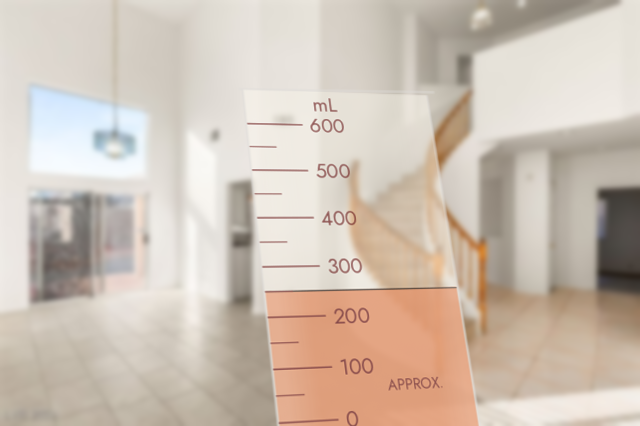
250 mL
